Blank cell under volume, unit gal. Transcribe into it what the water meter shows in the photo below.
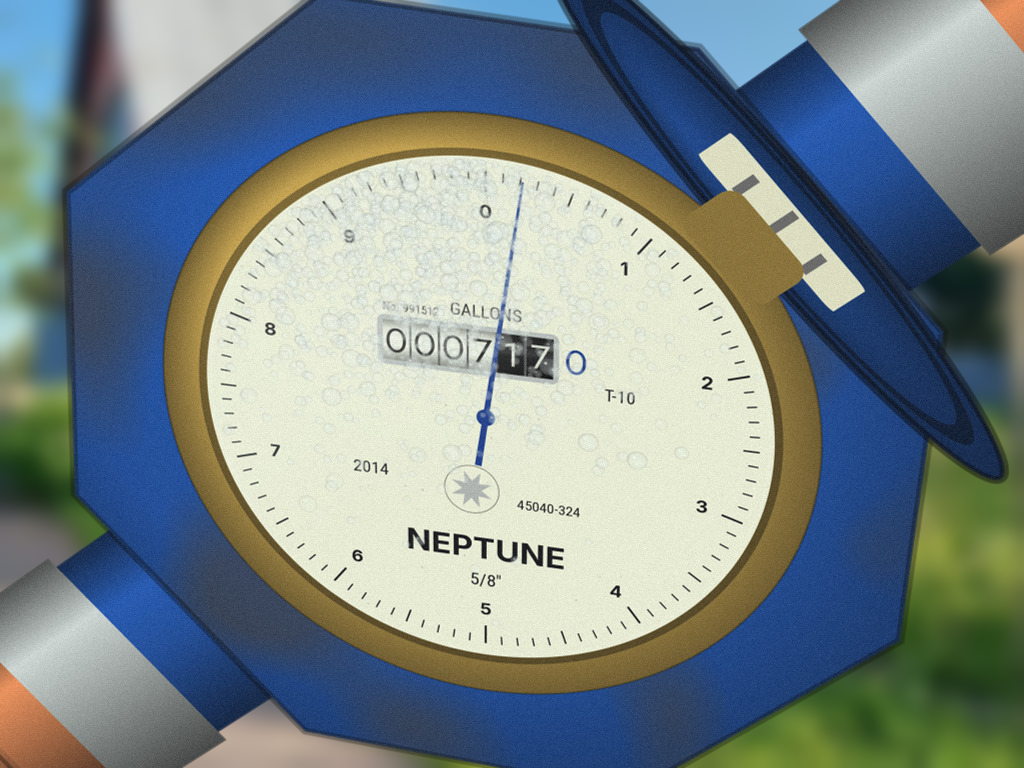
7170.2 gal
